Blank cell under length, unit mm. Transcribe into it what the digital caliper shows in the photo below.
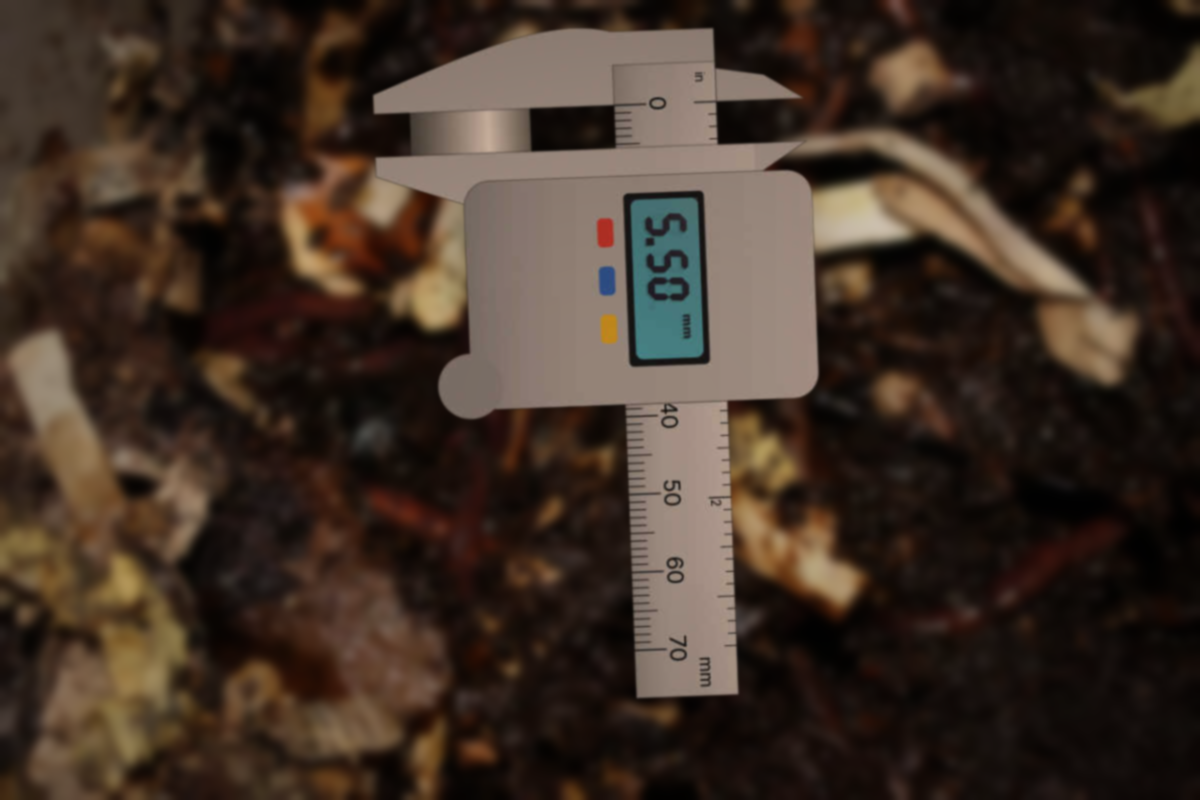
5.50 mm
